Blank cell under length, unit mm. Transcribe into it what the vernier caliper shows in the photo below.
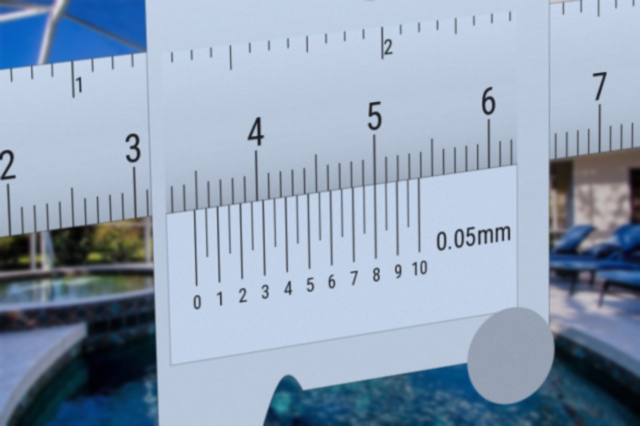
34.8 mm
